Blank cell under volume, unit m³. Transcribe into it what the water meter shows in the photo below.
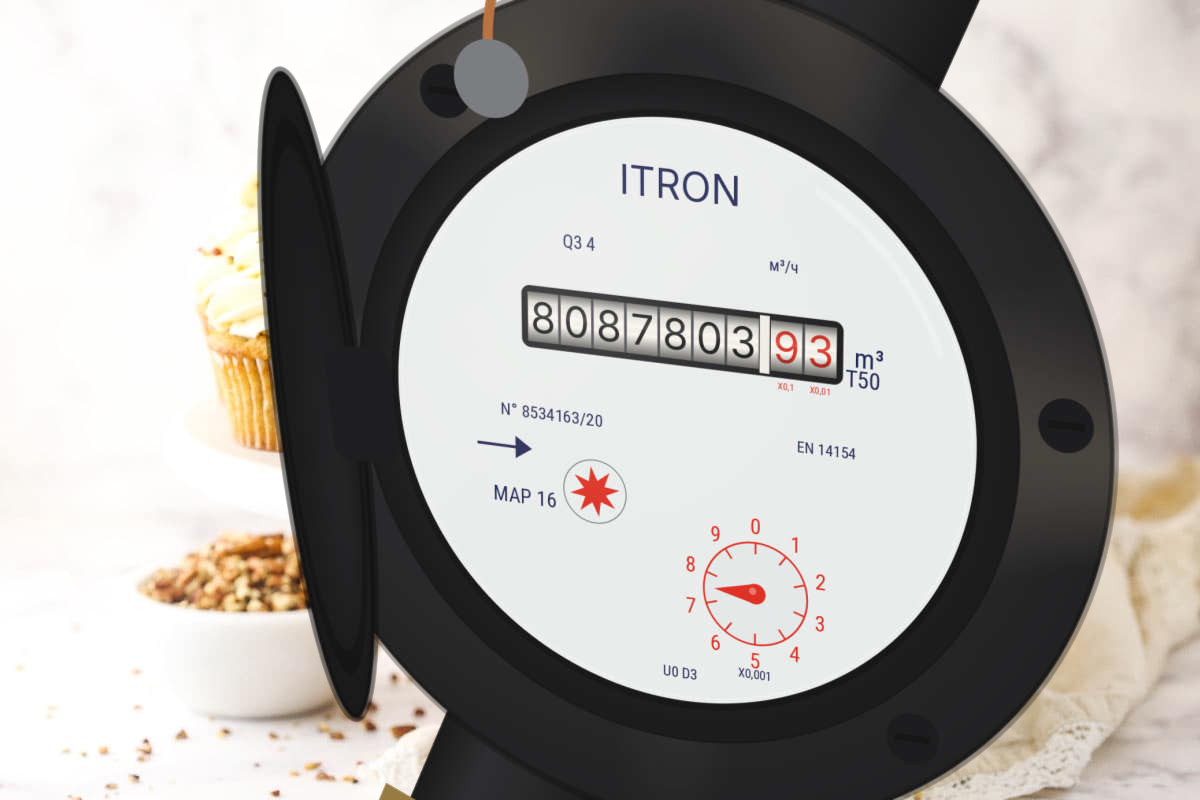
8087803.937 m³
